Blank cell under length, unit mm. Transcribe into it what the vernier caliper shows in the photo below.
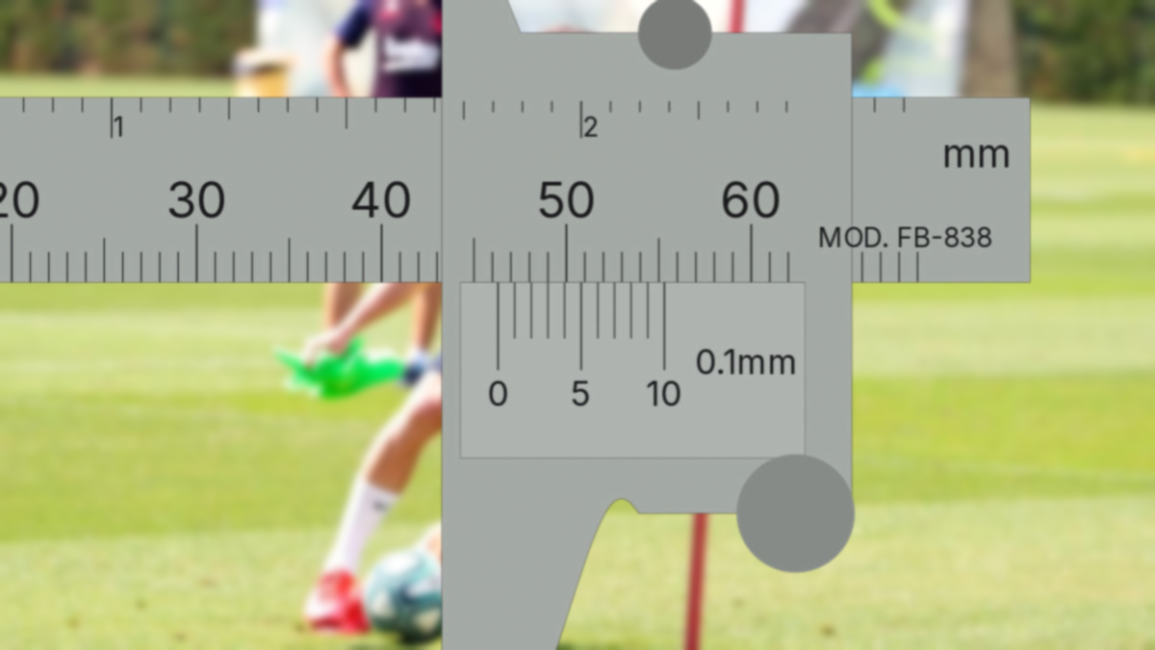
46.3 mm
